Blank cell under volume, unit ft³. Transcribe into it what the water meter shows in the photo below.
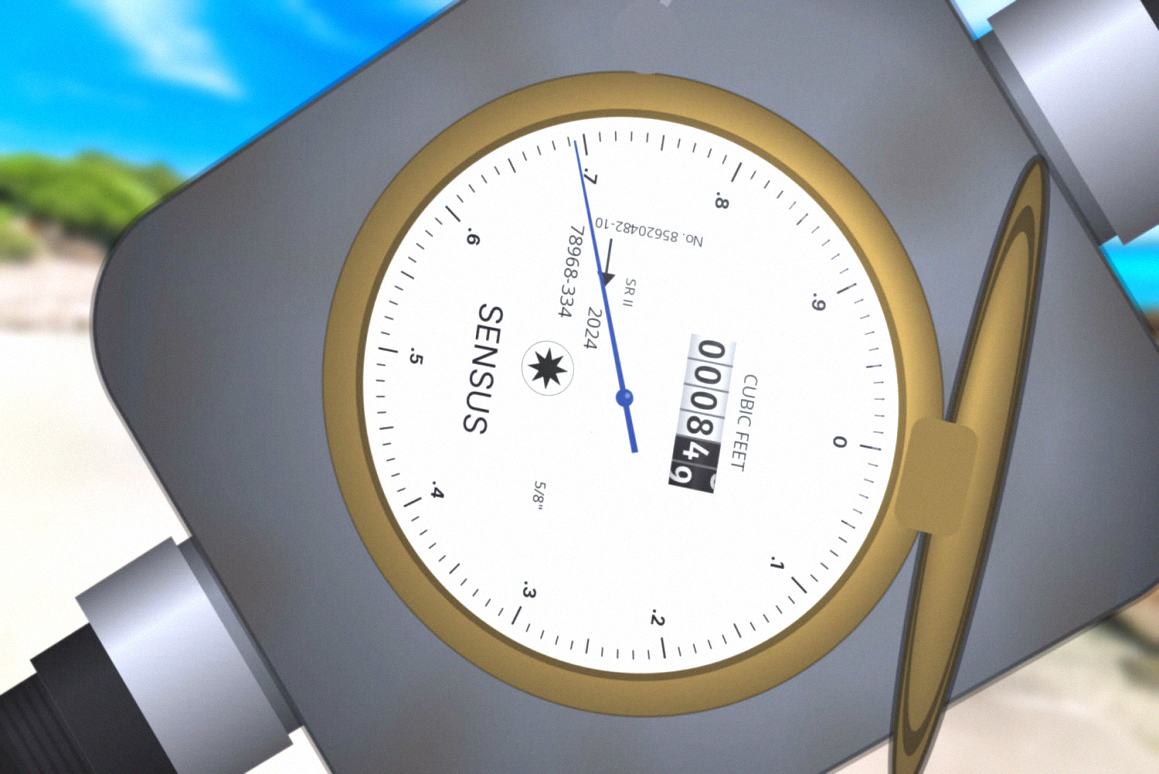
848.69 ft³
